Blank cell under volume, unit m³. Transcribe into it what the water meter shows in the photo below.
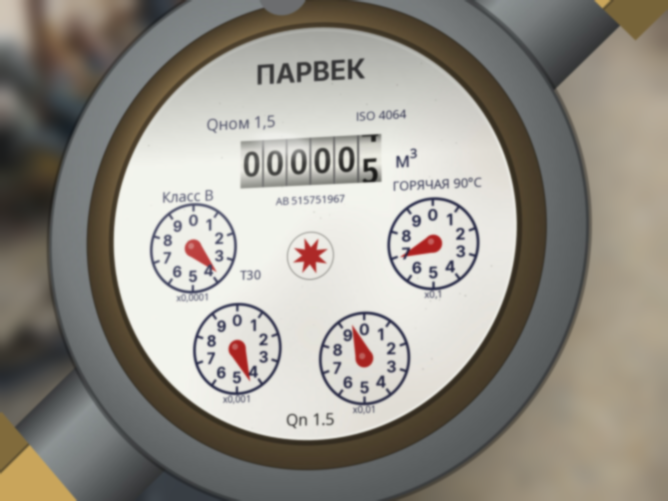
4.6943 m³
